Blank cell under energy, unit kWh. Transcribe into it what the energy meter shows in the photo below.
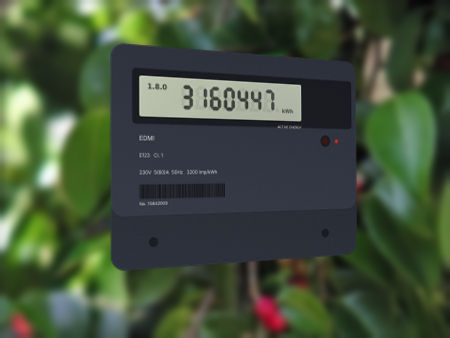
3160447 kWh
